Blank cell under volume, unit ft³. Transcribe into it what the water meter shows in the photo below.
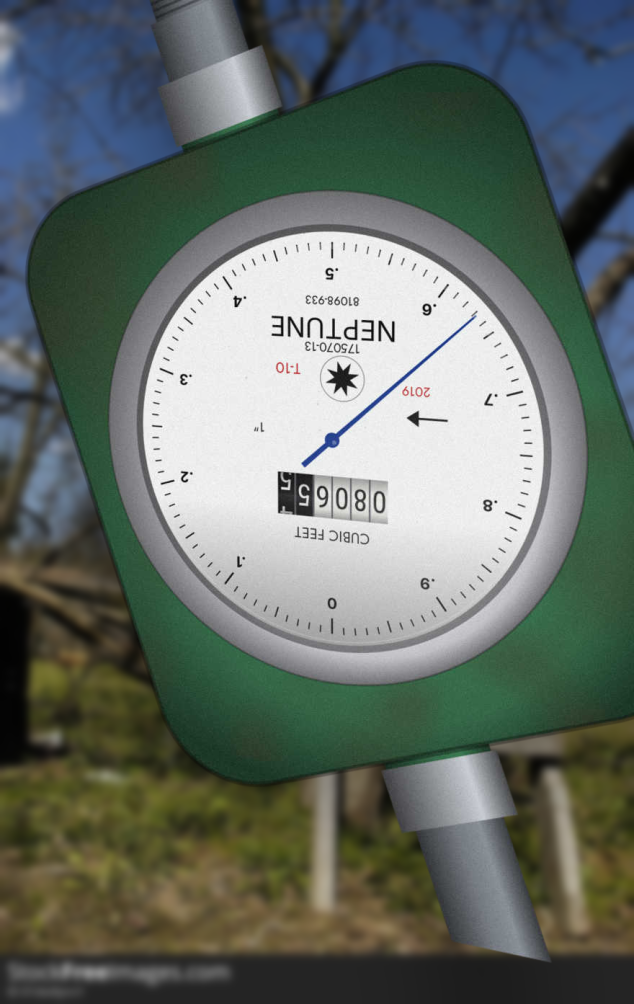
80654.63 ft³
